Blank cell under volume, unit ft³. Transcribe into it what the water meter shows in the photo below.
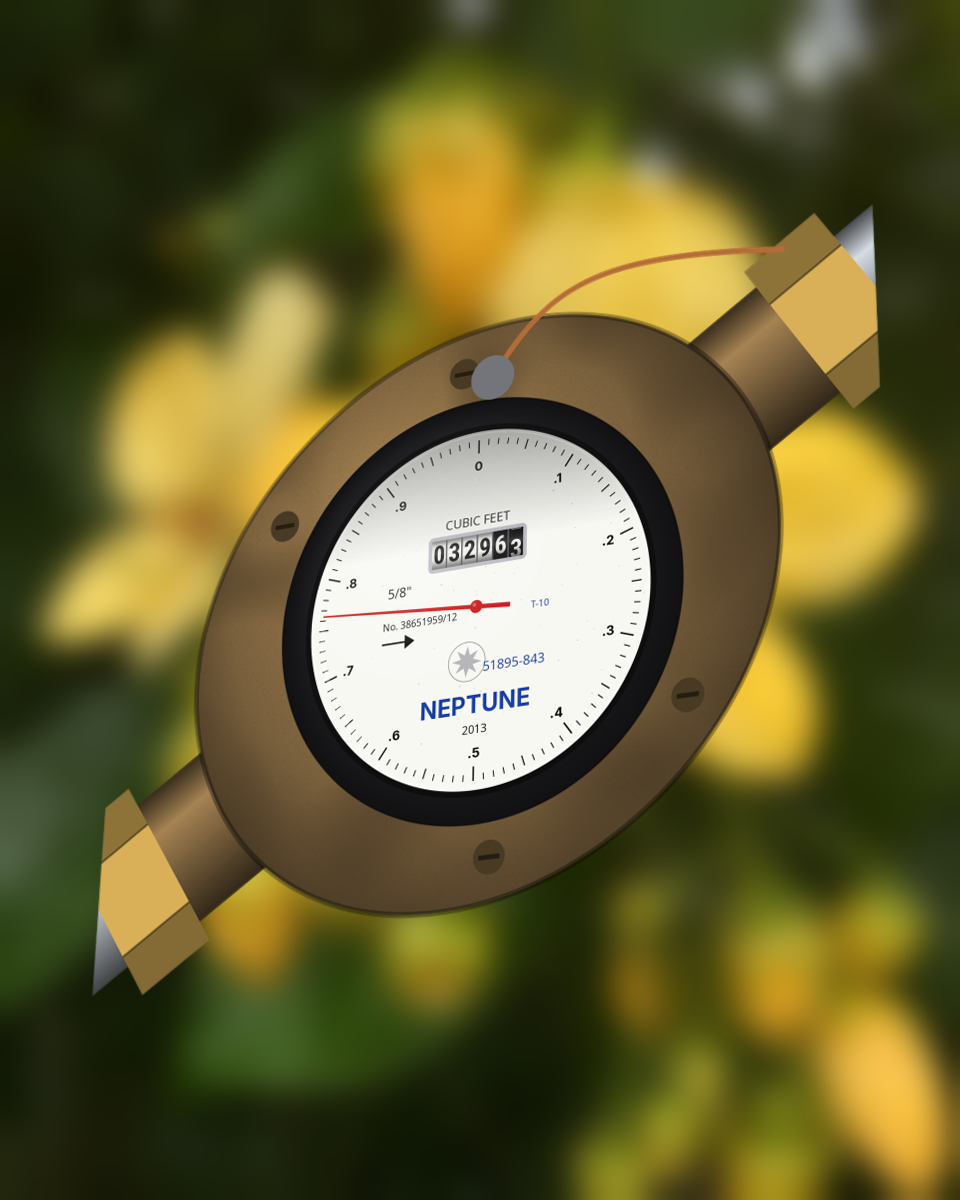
32962.76 ft³
